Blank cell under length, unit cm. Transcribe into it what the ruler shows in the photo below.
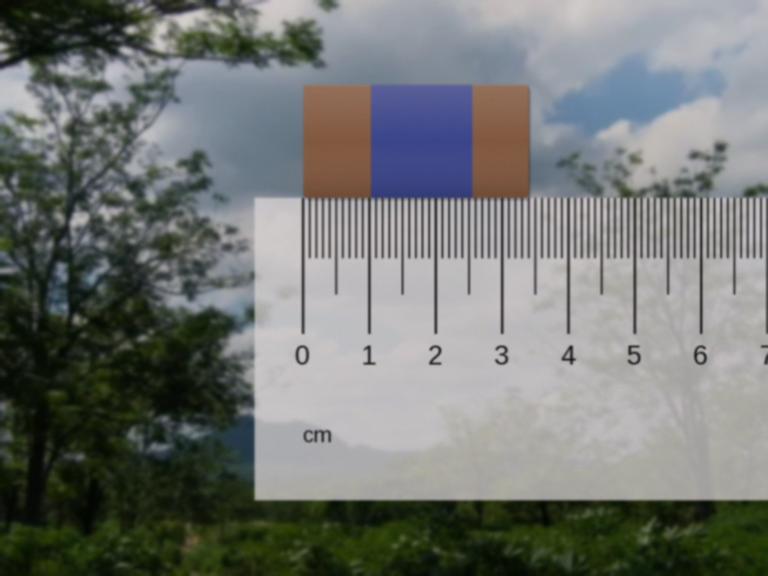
3.4 cm
